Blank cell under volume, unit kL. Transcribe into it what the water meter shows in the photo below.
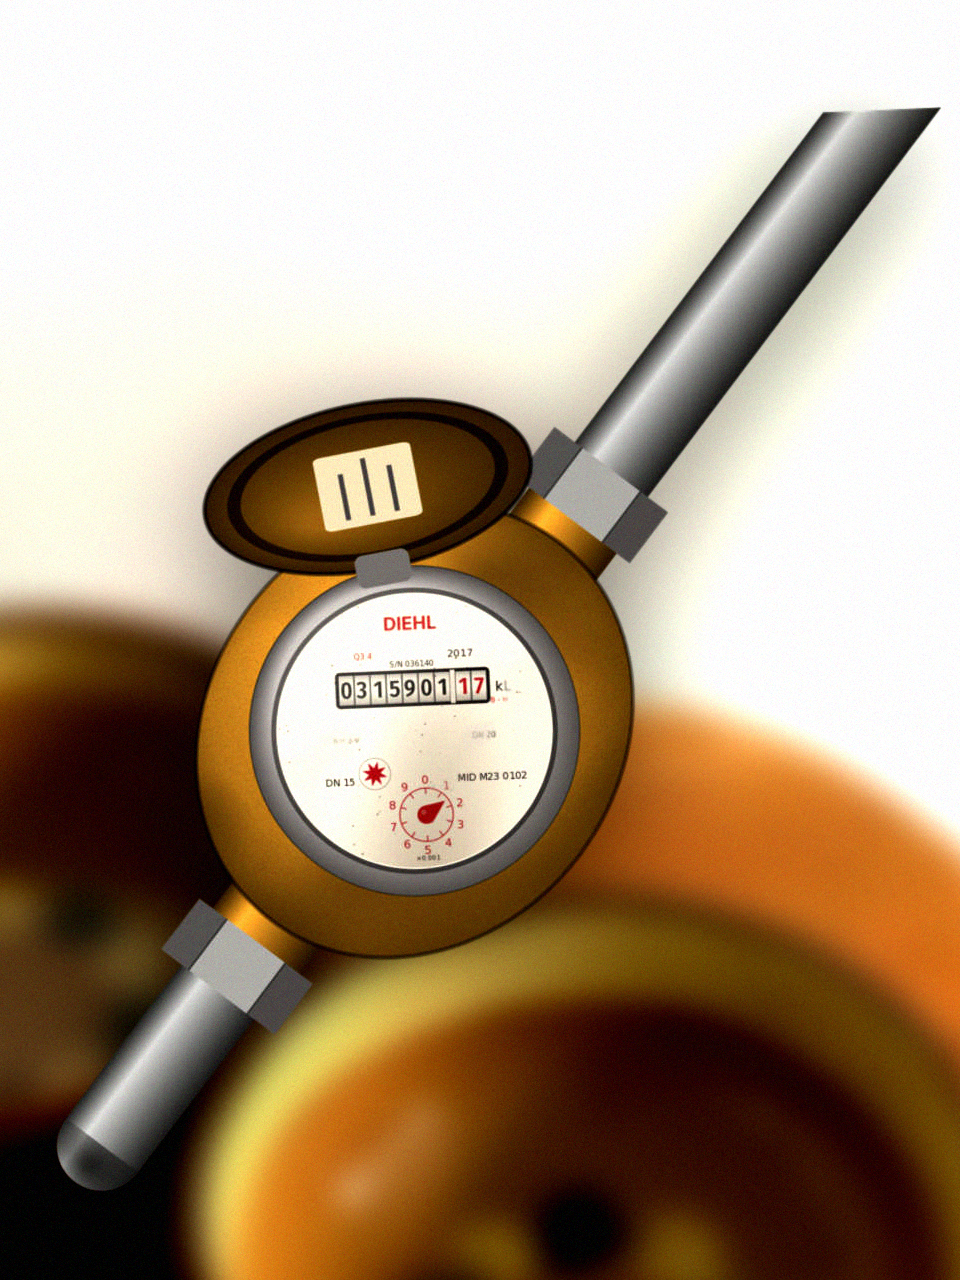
315901.171 kL
